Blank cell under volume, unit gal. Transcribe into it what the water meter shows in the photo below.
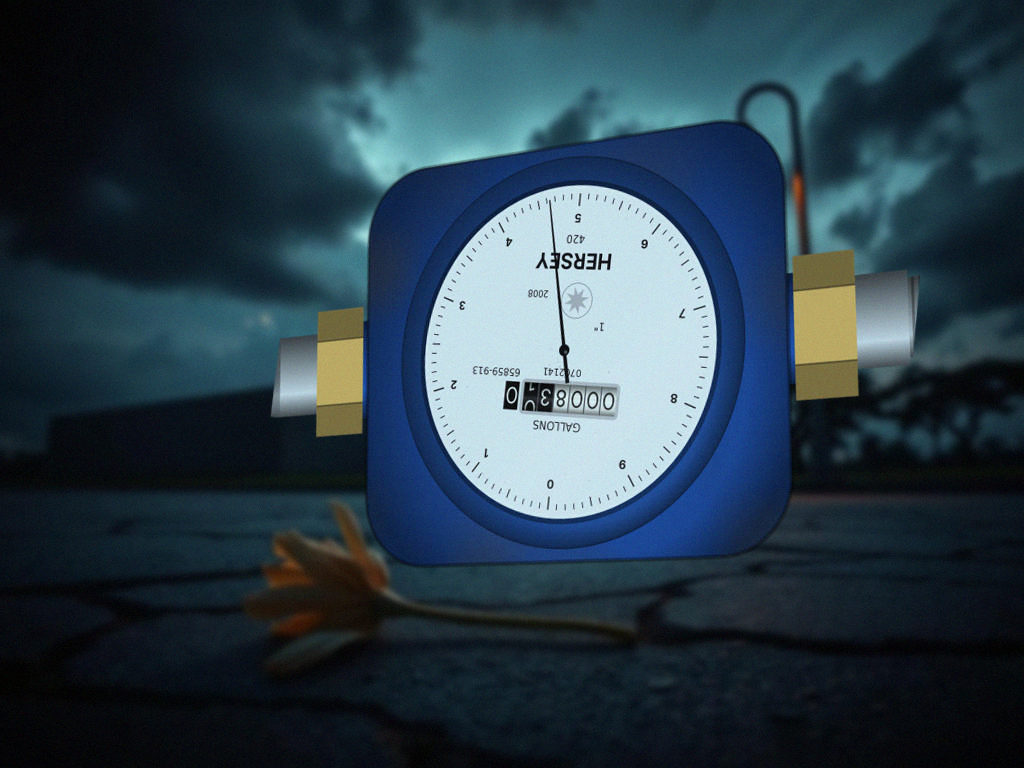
8304.6 gal
